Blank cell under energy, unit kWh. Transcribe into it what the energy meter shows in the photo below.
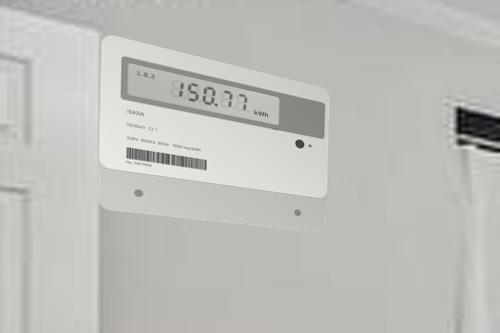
150.77 kWh
